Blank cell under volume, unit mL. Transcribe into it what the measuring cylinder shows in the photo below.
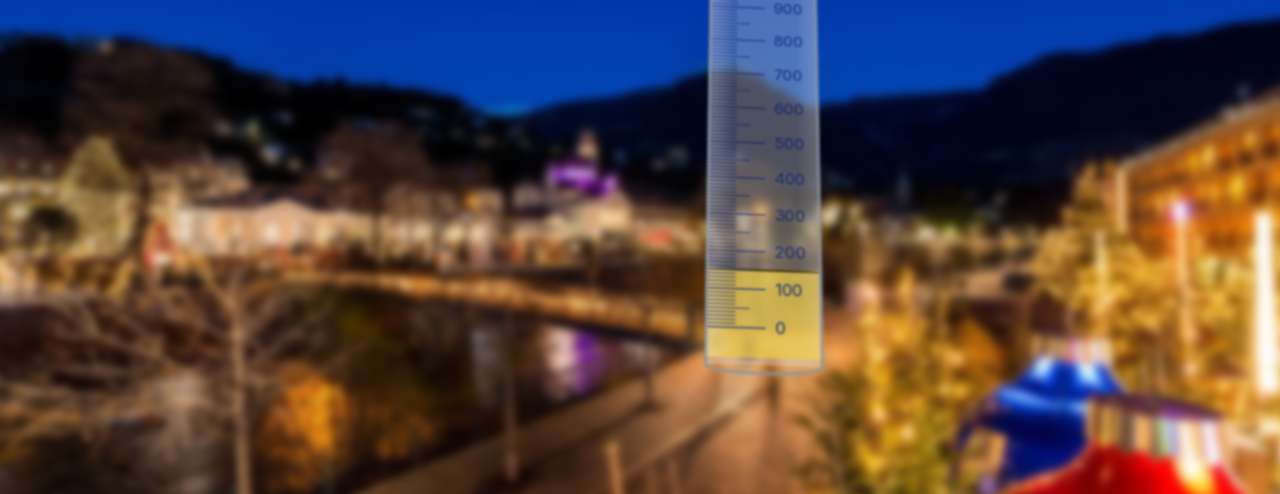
150 mL
